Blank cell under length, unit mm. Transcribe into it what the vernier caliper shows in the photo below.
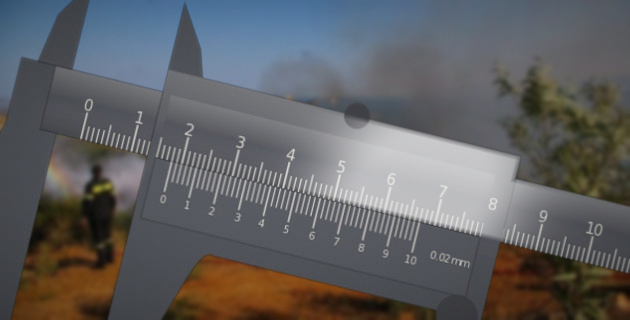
18.0 mm
